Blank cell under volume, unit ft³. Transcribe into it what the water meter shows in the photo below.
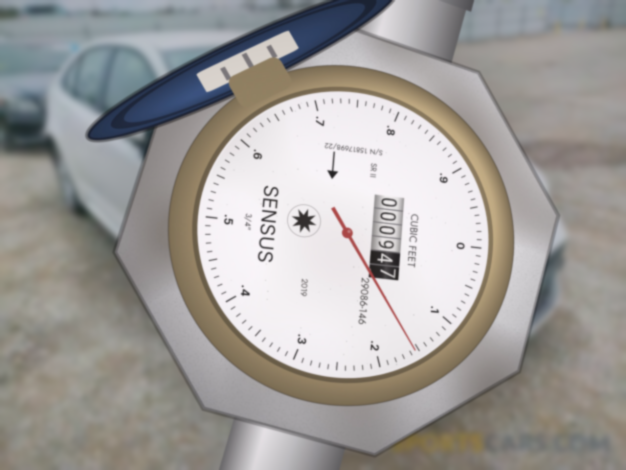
947.15 ft³
